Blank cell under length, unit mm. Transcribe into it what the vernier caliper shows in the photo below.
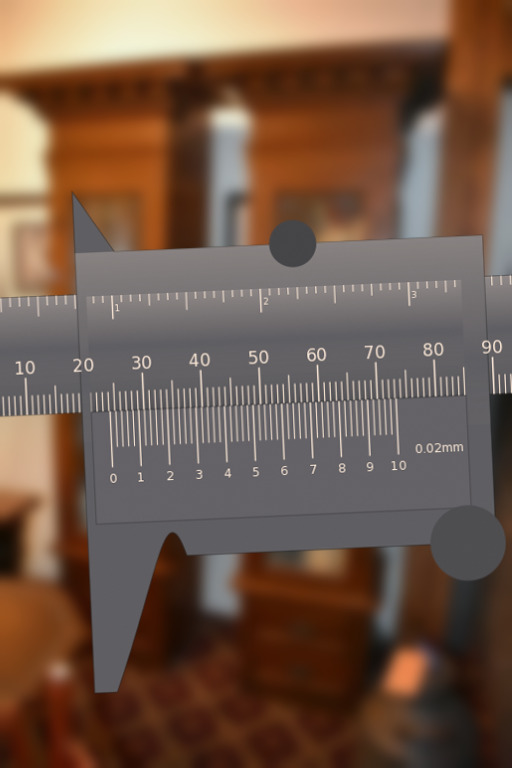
24.2 mm
